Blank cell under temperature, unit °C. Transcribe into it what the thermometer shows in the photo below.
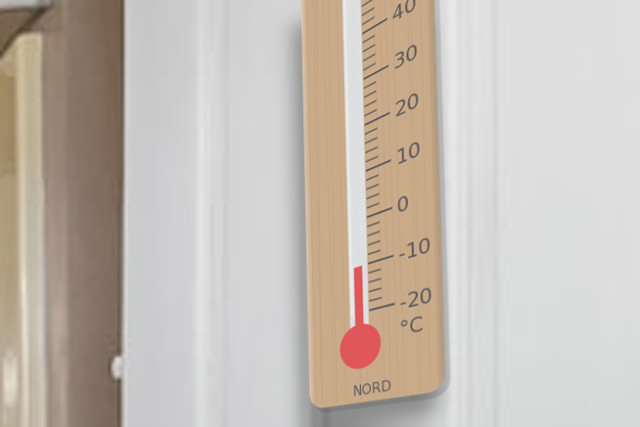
-10 °C
